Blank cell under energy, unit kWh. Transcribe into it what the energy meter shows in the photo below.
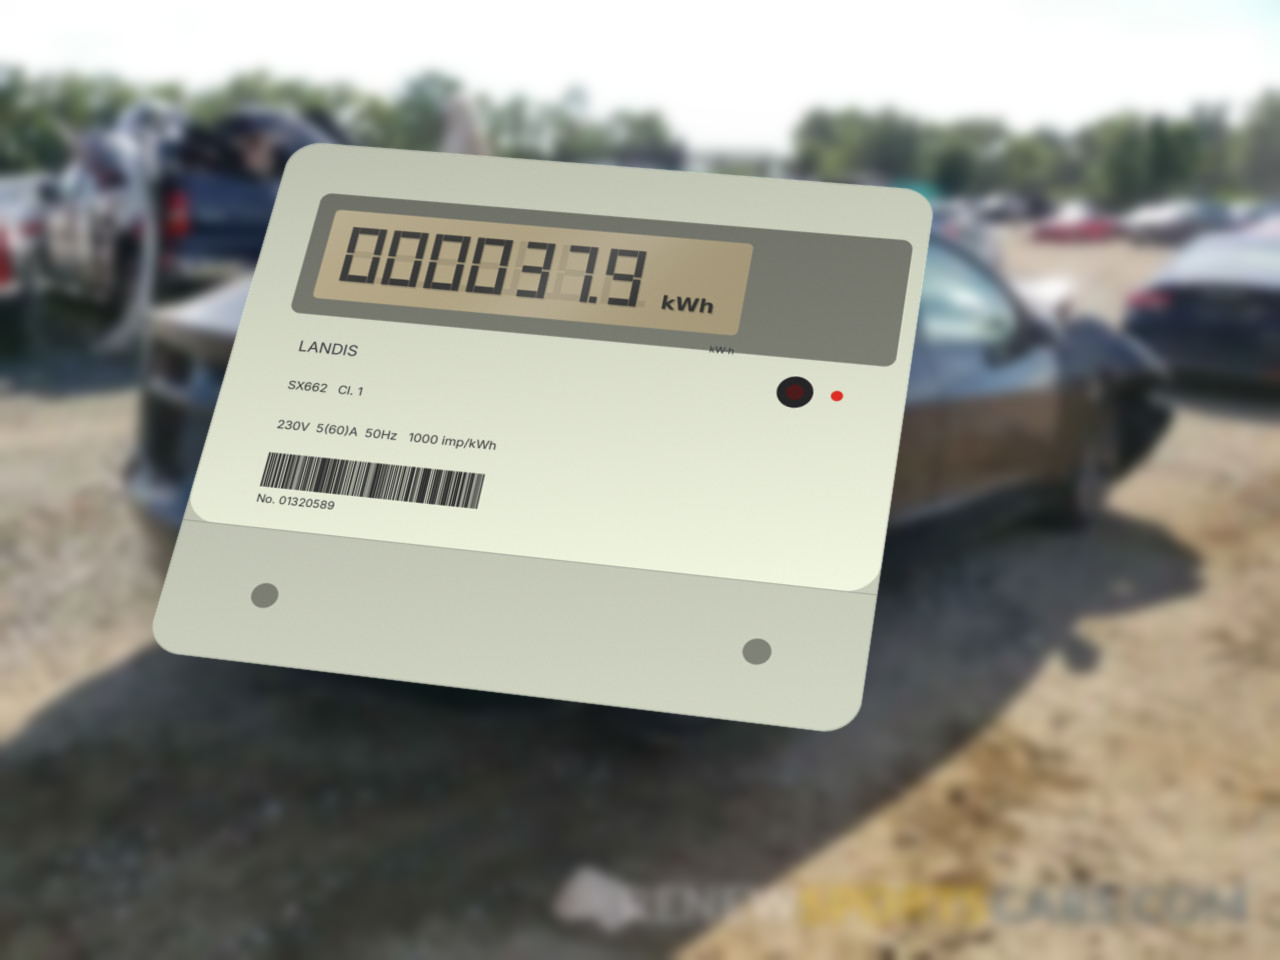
37.9 kWh
